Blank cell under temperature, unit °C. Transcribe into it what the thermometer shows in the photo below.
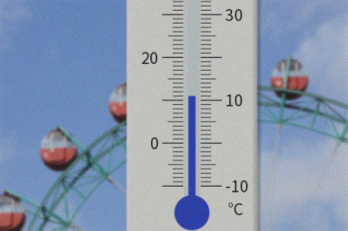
11 °C
